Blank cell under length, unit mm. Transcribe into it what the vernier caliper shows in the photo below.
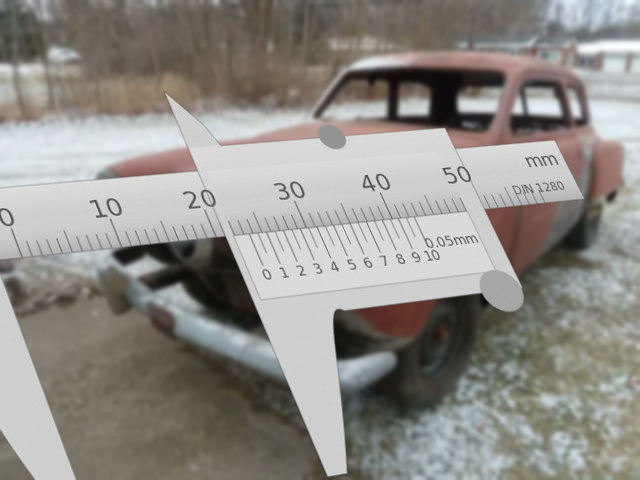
23.6 mm
